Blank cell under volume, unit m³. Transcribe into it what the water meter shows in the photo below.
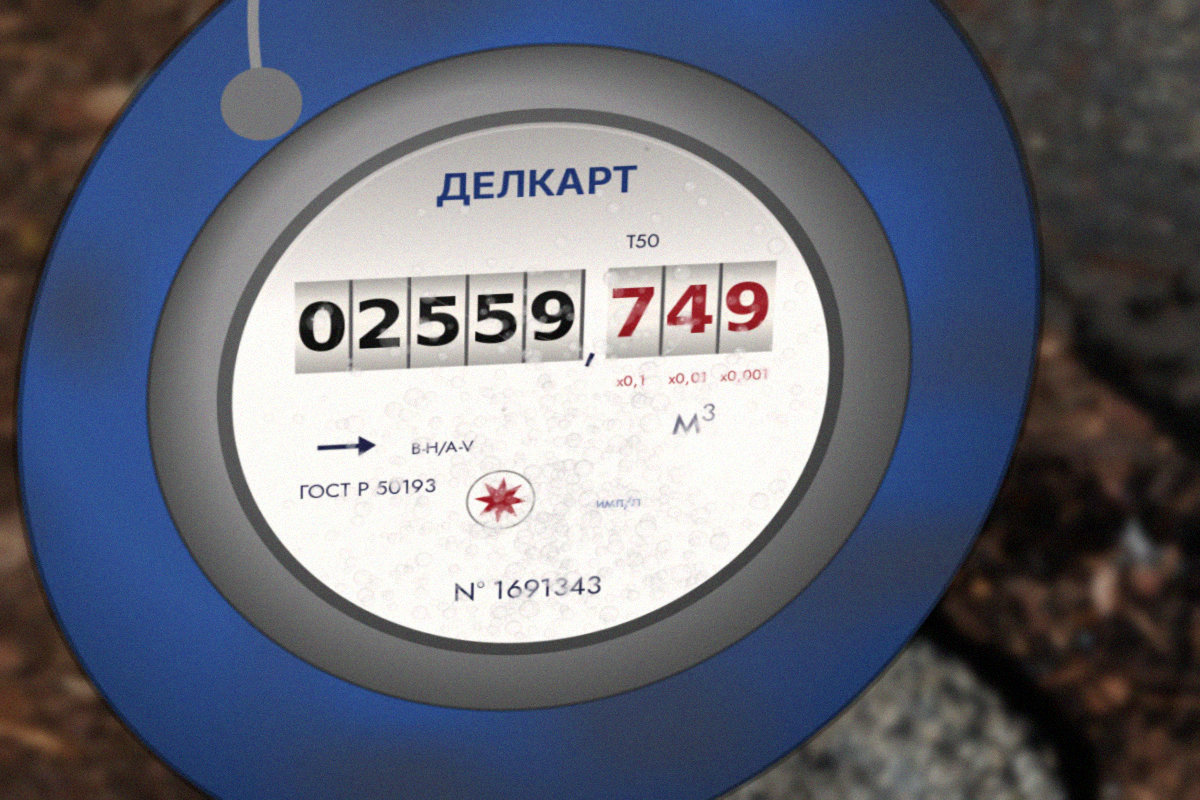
2559.749 m³
